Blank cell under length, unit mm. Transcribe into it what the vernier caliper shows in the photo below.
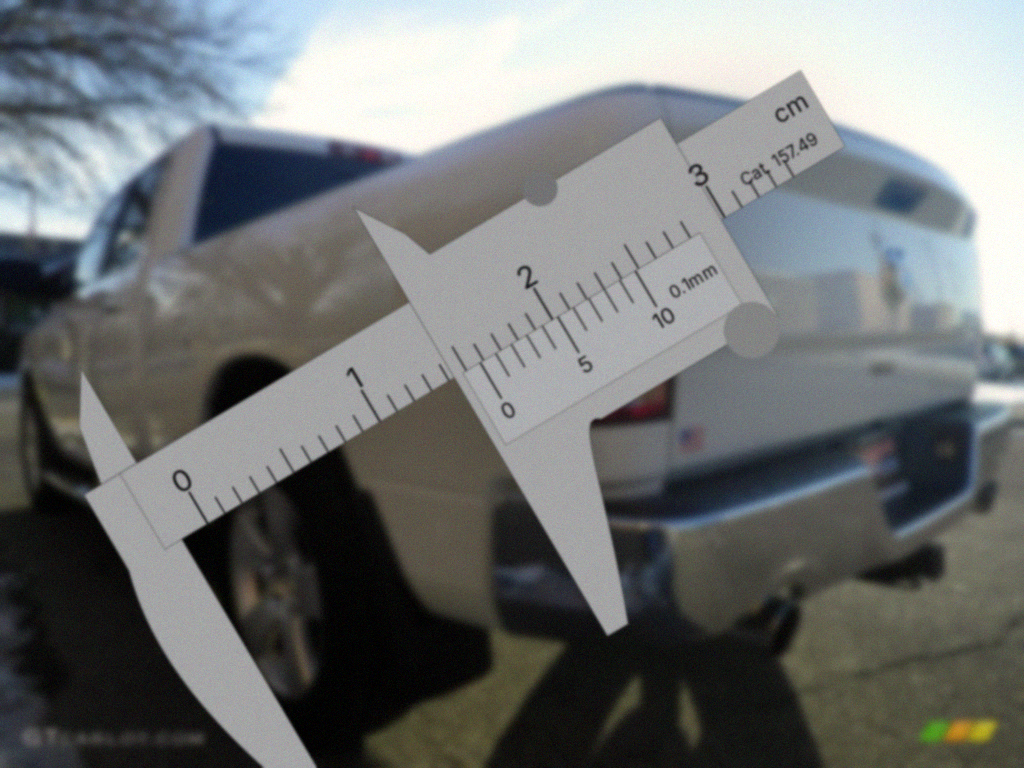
15.8 mm
